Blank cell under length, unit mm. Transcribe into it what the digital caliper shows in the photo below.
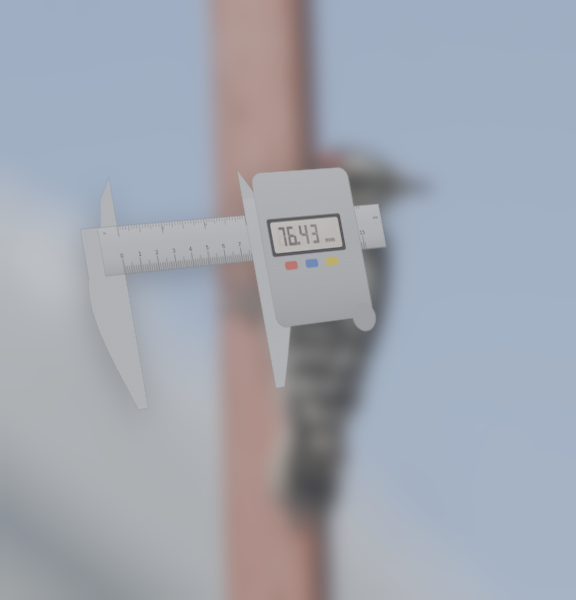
76.43 mm
